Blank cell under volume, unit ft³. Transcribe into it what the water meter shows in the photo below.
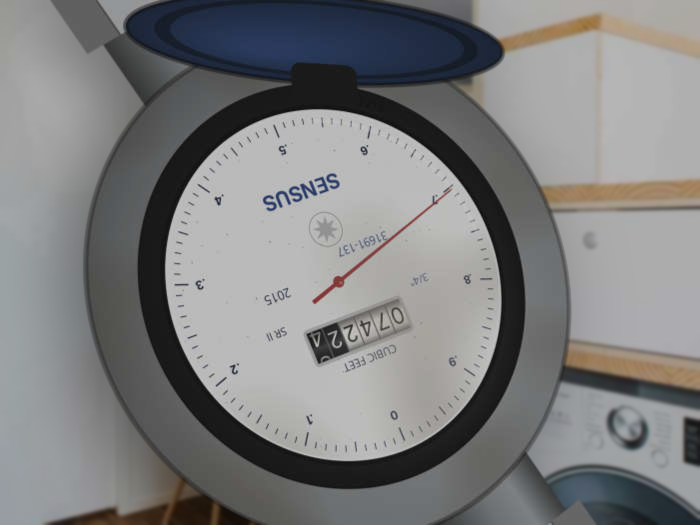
74223.70 ft³
